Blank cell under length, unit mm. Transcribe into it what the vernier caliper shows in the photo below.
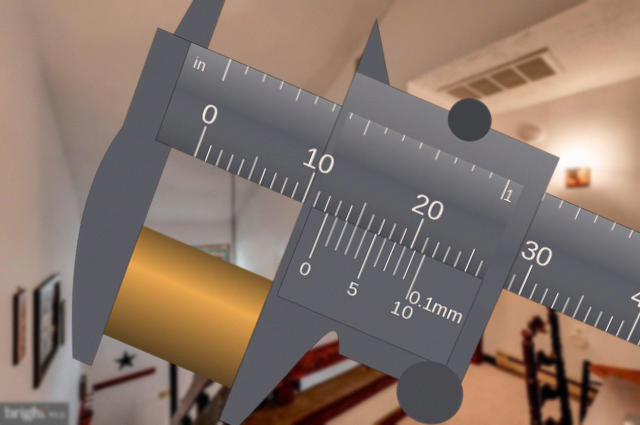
12.3 mm
